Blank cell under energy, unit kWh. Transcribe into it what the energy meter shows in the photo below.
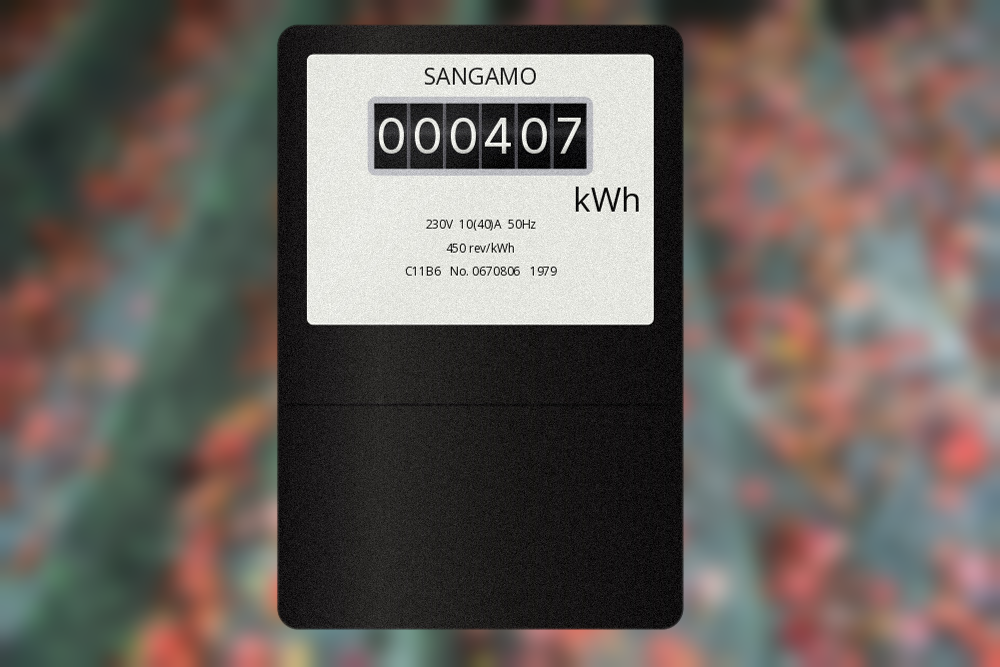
407 kWh
